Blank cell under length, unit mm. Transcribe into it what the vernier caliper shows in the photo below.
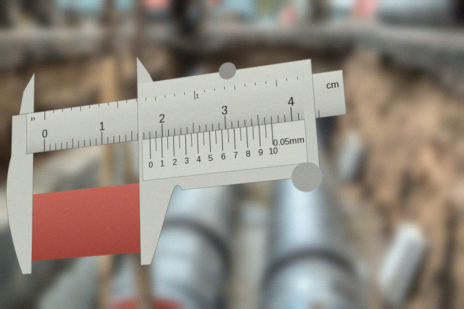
18.0 mm
